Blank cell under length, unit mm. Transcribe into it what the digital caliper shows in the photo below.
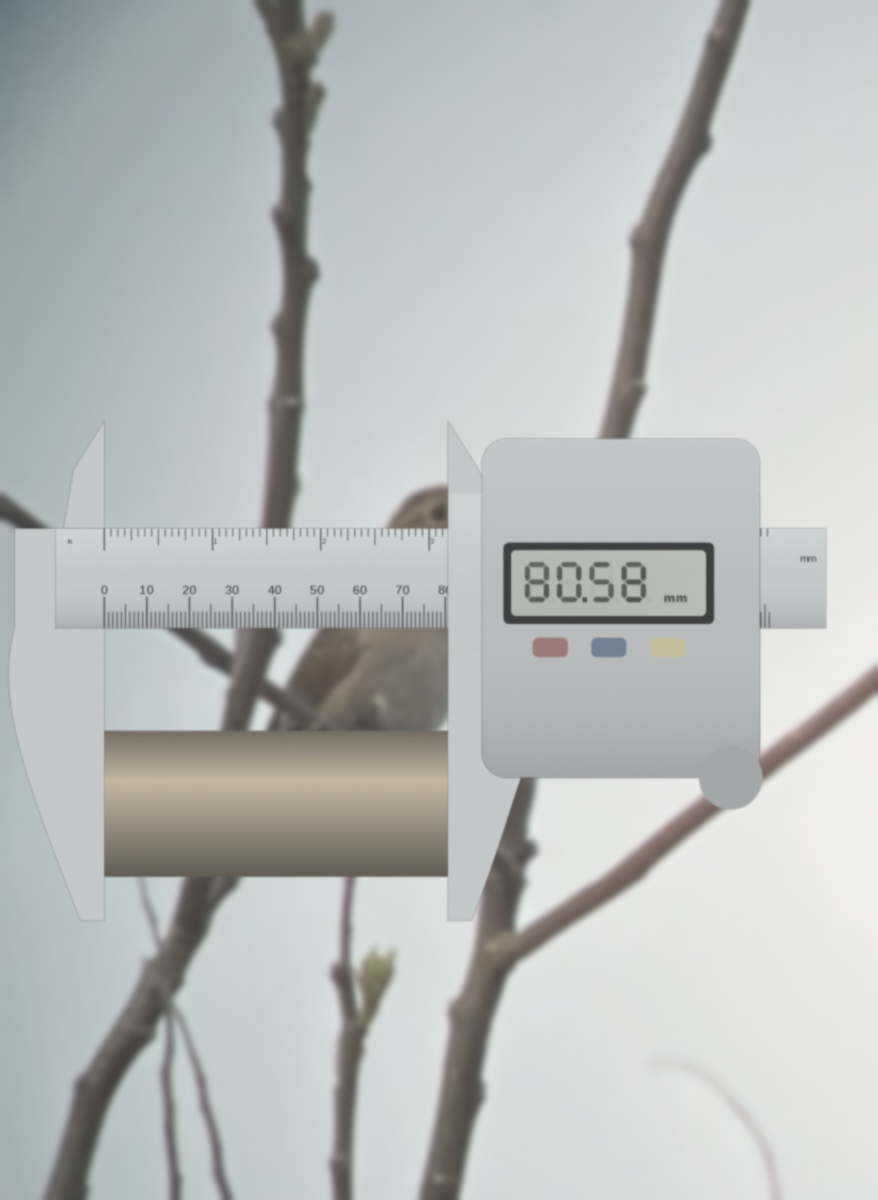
80.58 mm
